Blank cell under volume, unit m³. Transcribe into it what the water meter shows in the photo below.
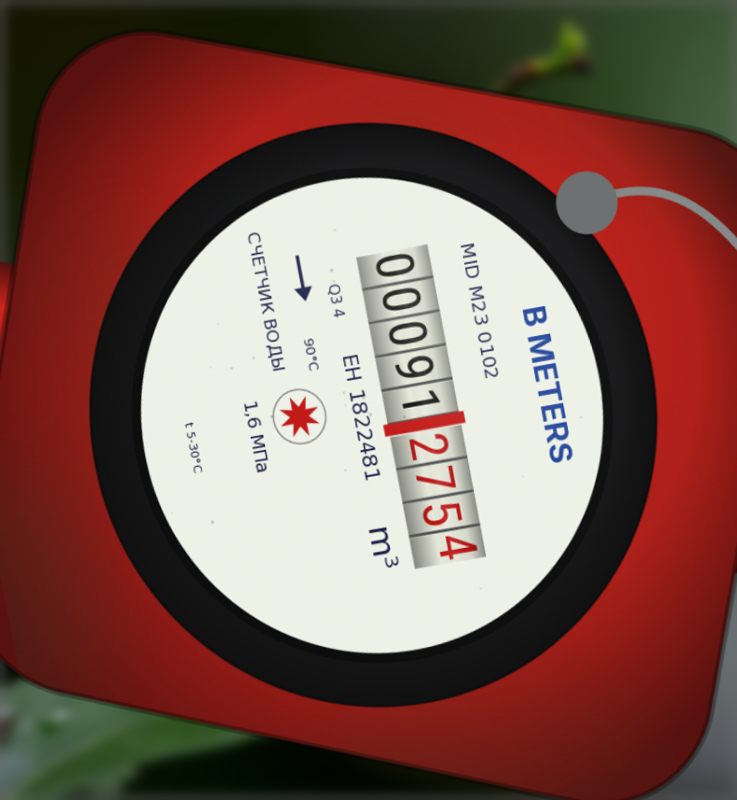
91.2754 m³
